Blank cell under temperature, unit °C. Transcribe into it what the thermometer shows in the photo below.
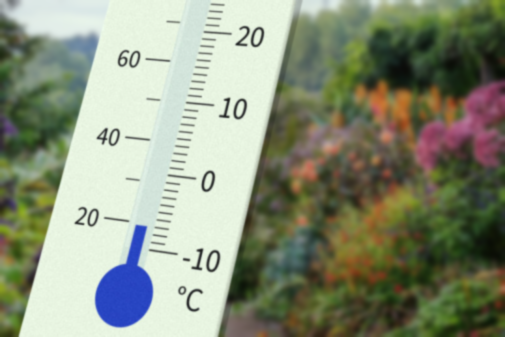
-7 °C
